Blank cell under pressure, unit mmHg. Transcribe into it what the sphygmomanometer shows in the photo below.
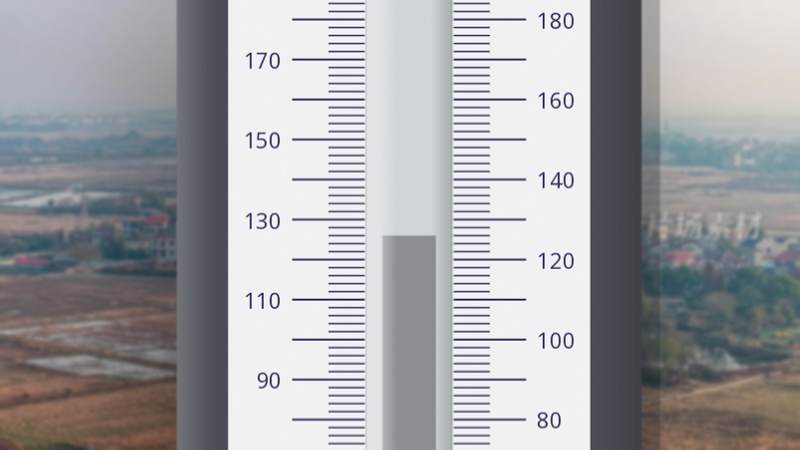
126 mmHg
